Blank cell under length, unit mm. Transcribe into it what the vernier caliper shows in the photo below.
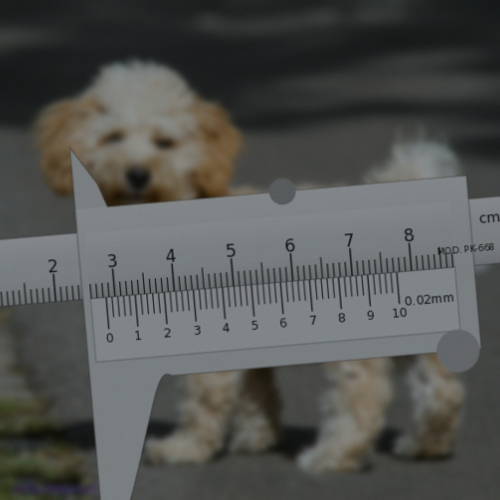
28.5 mm
